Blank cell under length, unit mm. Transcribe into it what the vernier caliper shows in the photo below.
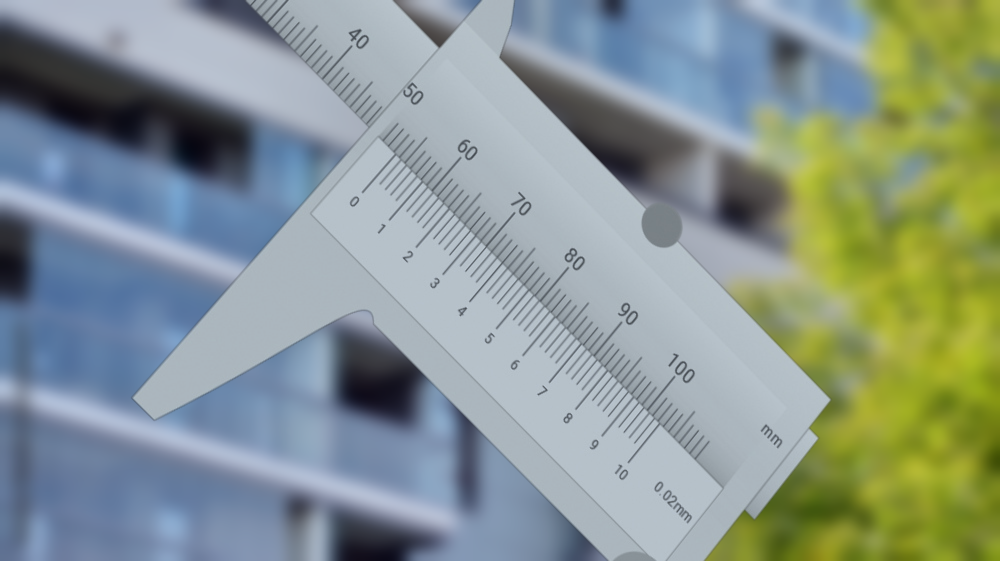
53.4 mm
